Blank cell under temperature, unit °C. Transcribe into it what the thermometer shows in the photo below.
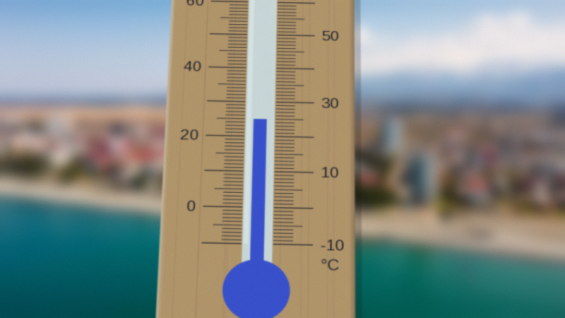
25 °C
